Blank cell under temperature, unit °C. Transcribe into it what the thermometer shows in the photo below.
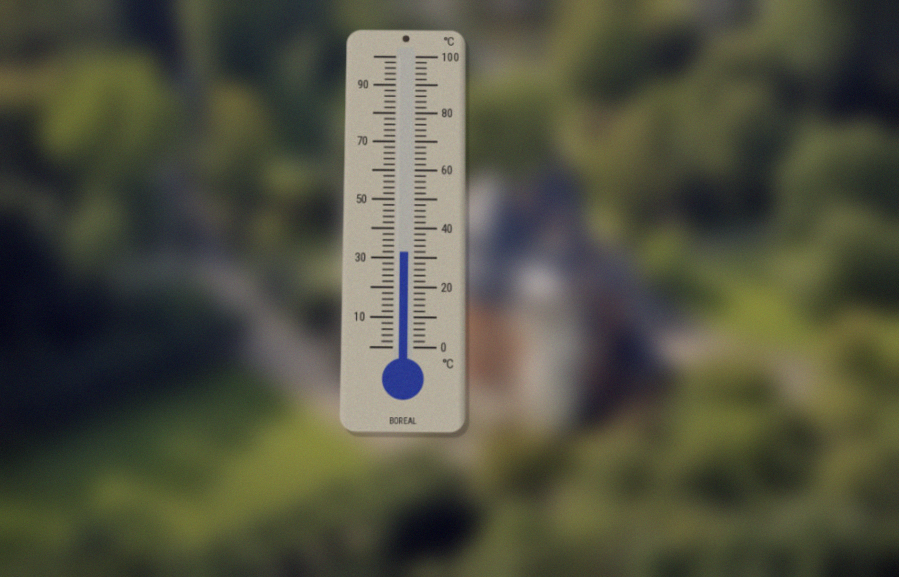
32 °C
